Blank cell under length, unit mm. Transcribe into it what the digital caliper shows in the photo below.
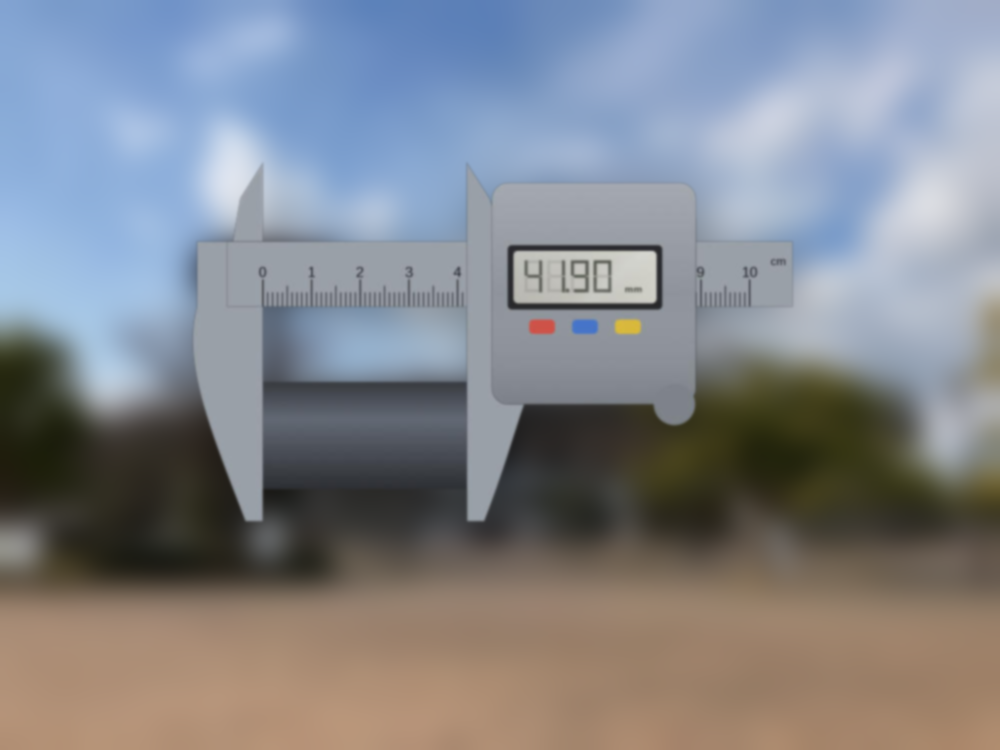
41.90 mm
